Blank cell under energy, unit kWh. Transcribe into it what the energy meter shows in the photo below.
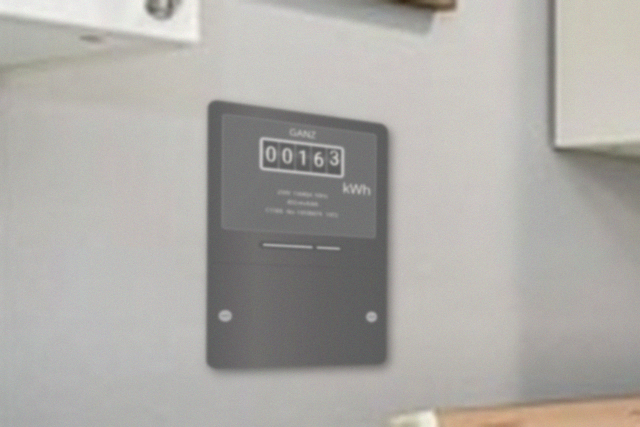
163 kWh
